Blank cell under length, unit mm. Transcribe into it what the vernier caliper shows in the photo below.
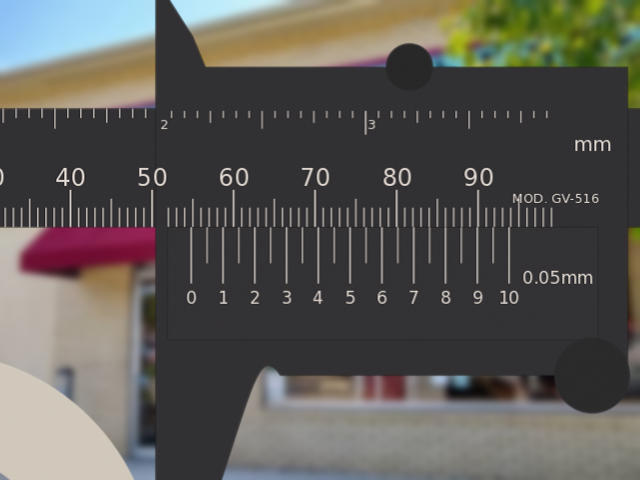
54.8 mm
